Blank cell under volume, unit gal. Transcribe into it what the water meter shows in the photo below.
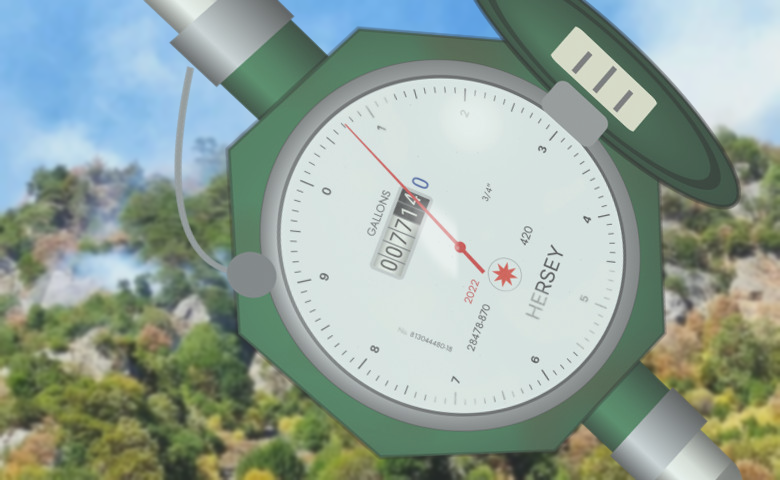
77140.7 gal
